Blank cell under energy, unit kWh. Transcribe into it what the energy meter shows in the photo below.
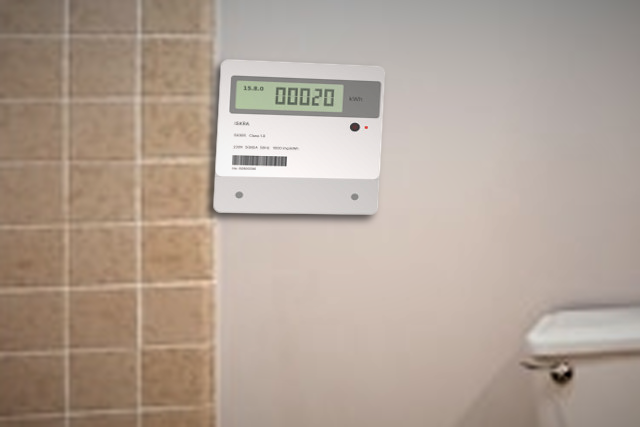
20 kWh
